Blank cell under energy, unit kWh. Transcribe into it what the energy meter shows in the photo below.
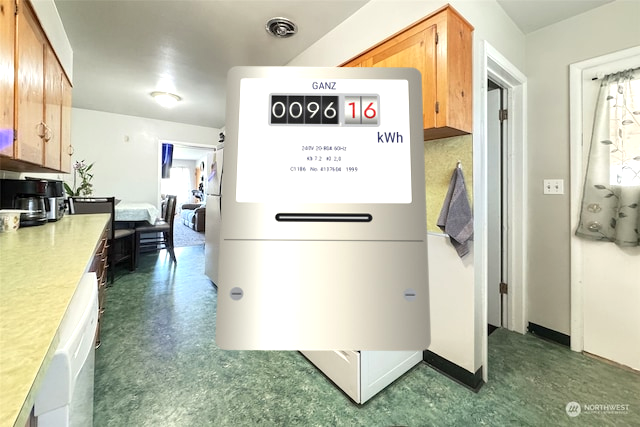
96.16 kWh
